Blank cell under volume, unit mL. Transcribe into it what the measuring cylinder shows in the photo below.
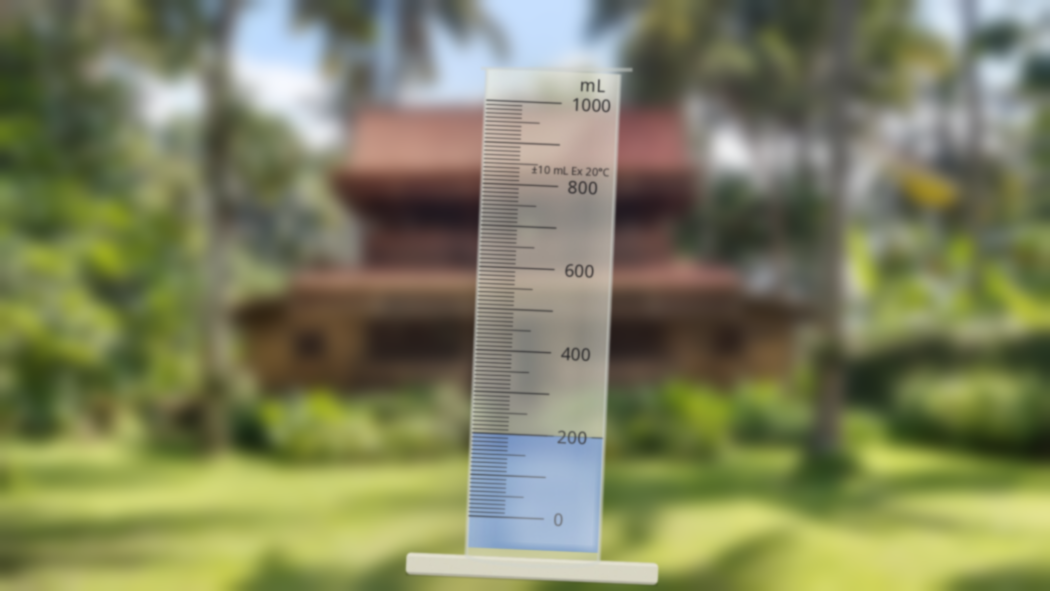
200 mL
